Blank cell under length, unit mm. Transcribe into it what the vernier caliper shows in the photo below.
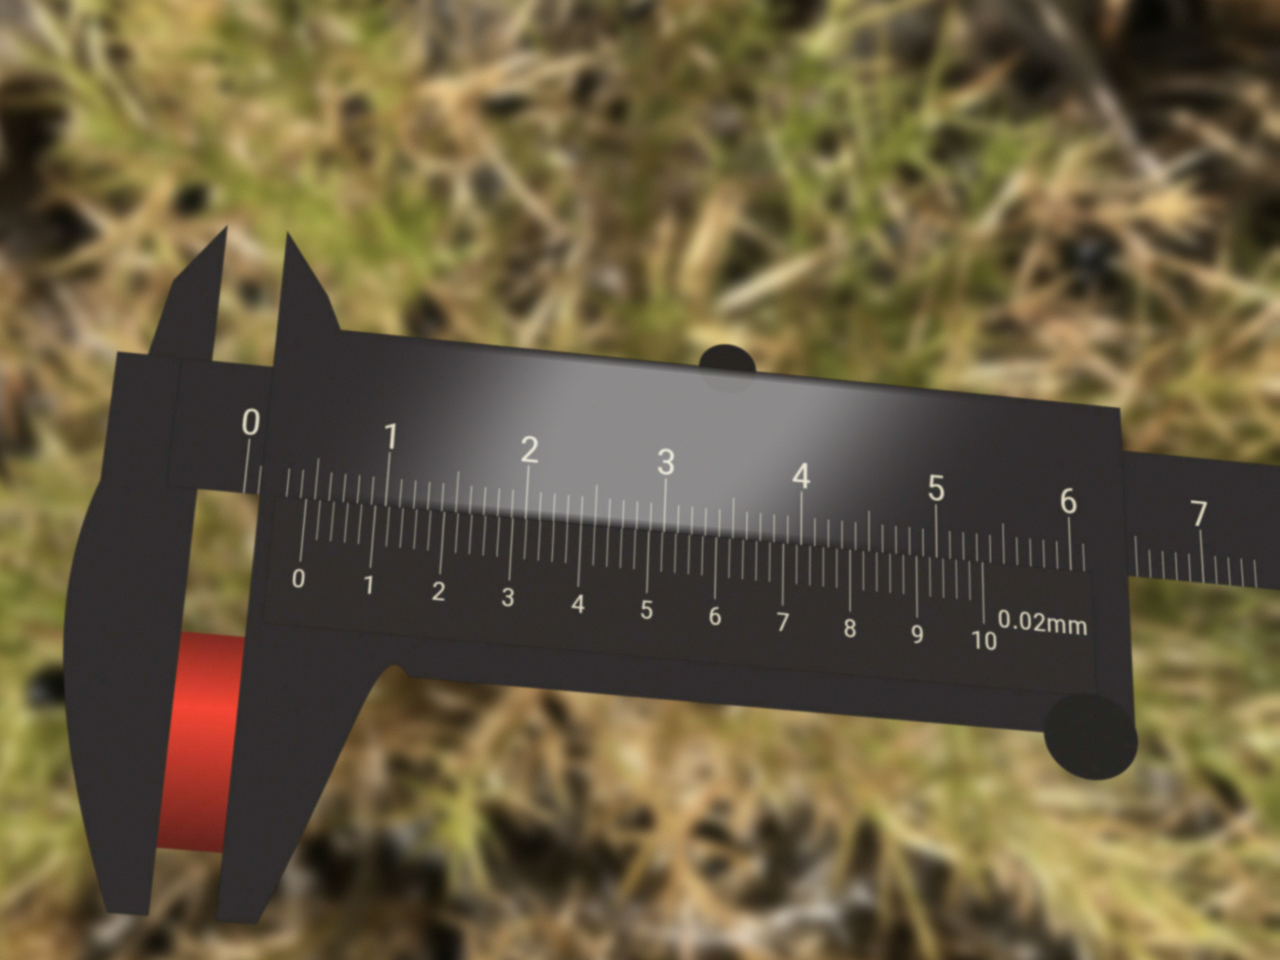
4.4 mm
